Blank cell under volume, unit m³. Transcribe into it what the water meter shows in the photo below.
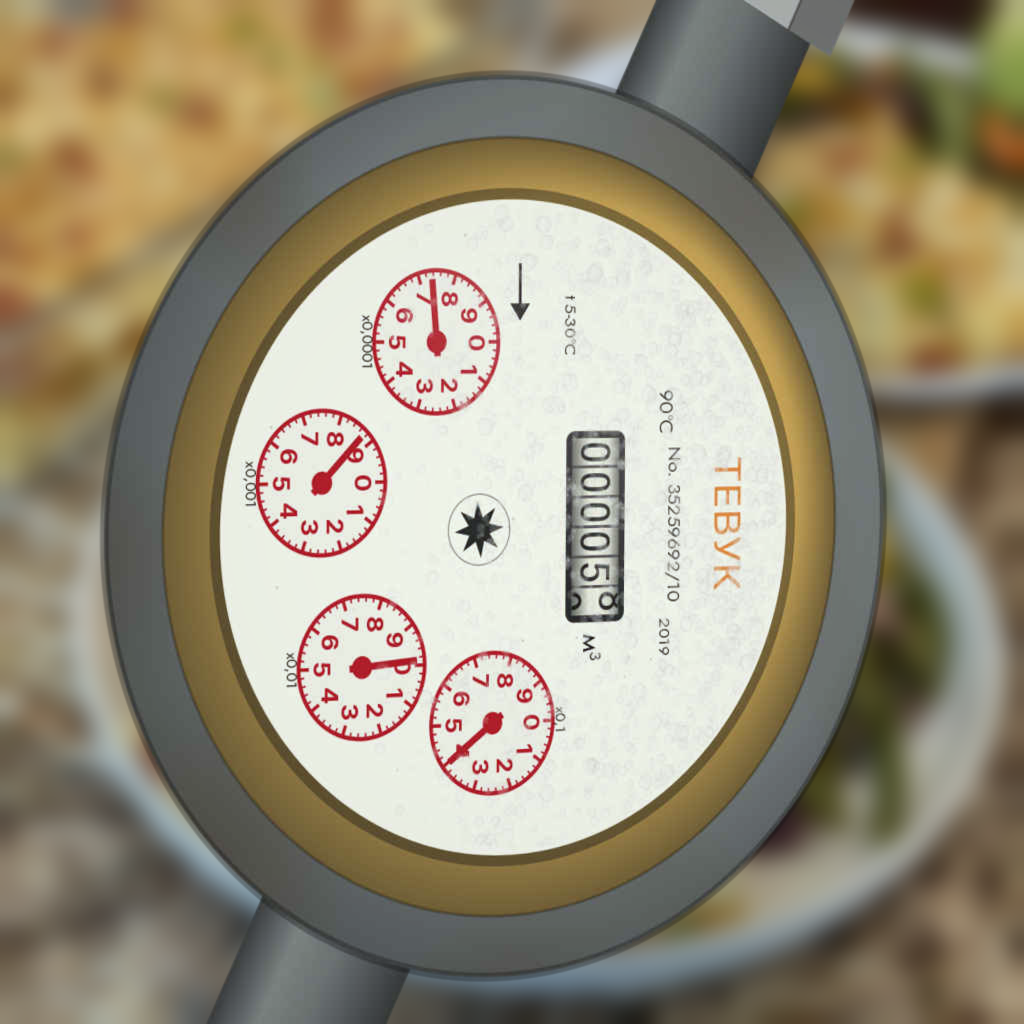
58.3987 m³
